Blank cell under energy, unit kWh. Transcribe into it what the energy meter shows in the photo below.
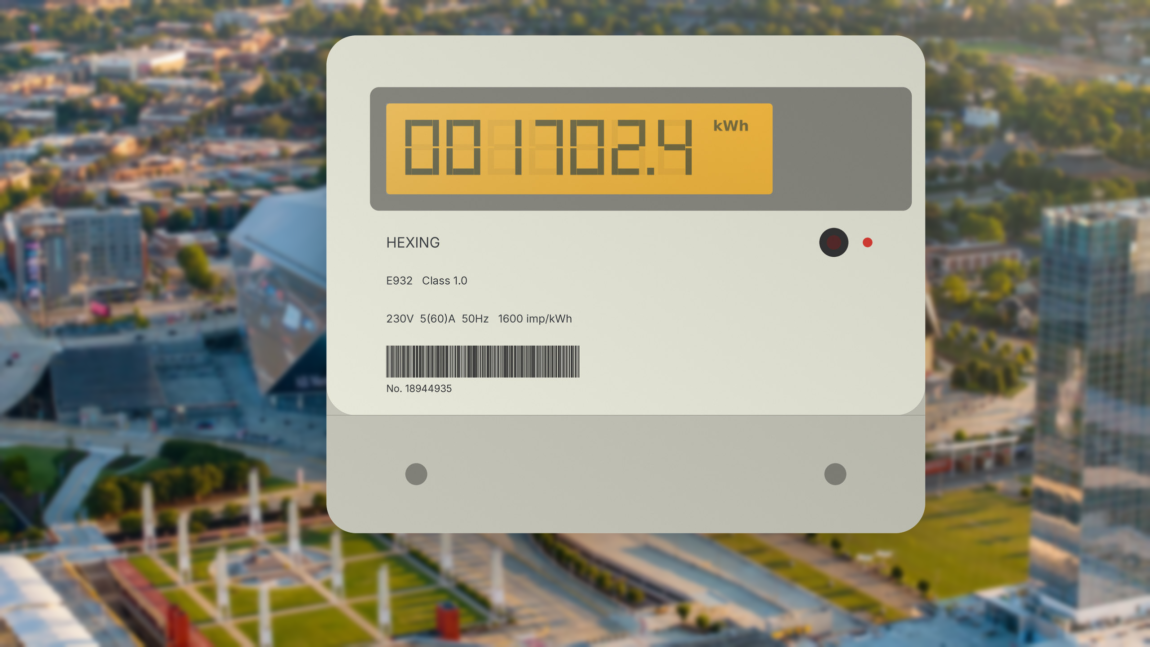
1702.4 kWh
